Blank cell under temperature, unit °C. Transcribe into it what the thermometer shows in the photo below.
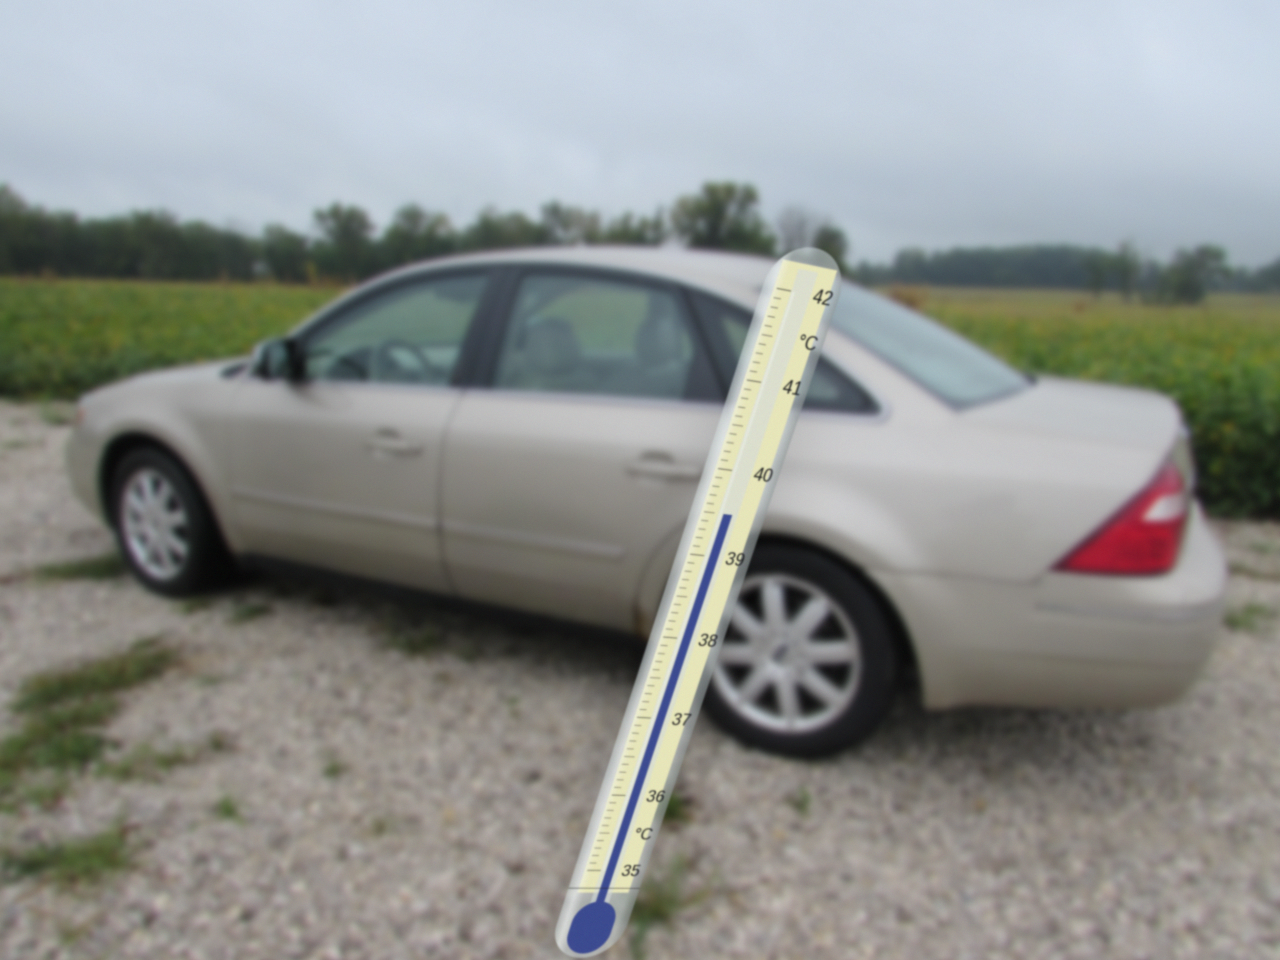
39.5 °C
